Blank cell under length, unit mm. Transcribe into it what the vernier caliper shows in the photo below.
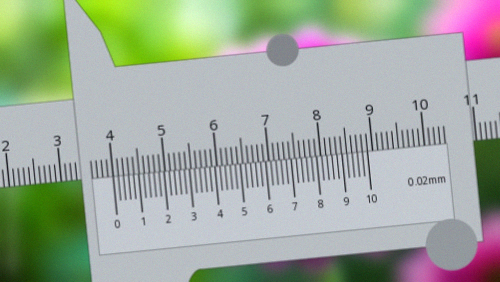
40.0 mm
